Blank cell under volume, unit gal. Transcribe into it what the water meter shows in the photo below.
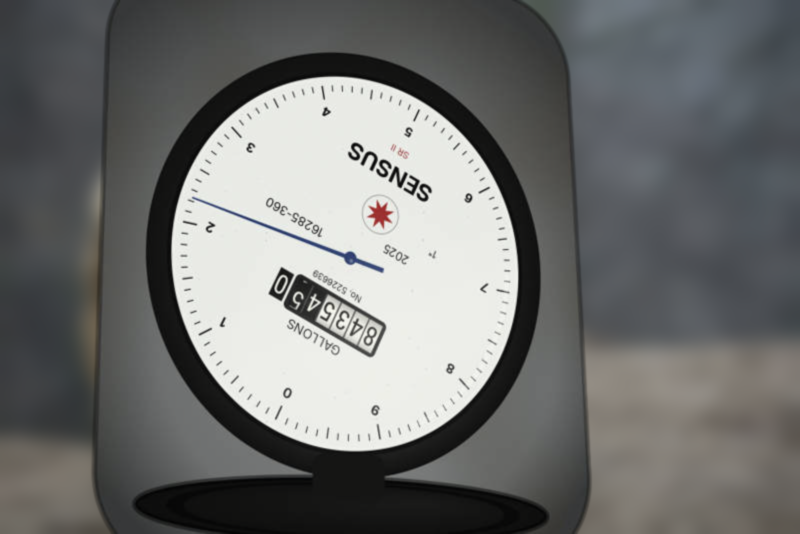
8435452.2 gal
